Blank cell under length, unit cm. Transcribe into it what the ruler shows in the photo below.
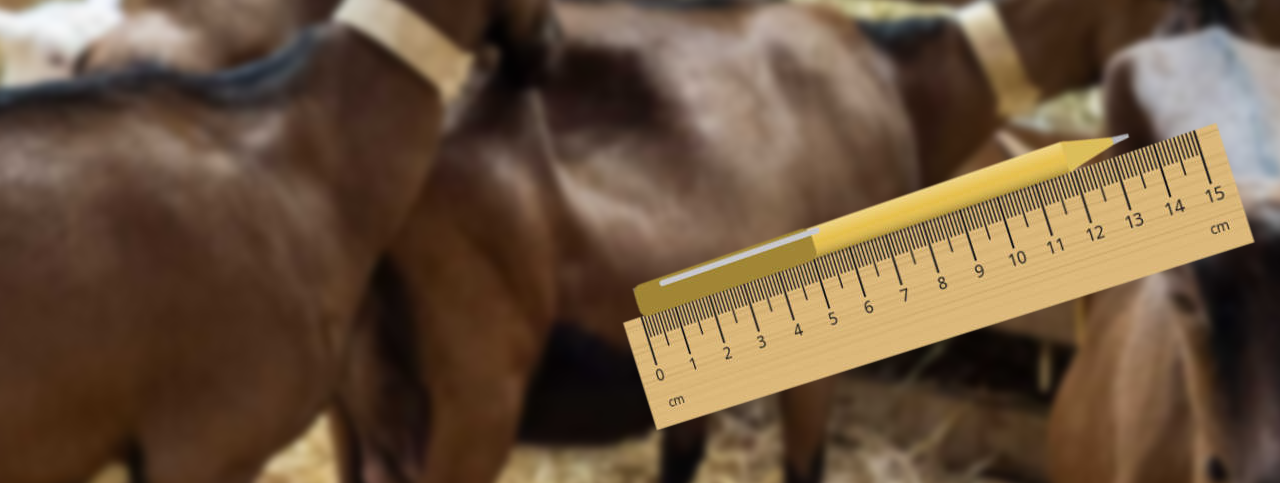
13.5 cm
